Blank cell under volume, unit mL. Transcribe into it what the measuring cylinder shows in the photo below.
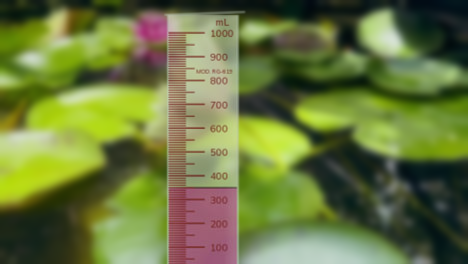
350 mL
